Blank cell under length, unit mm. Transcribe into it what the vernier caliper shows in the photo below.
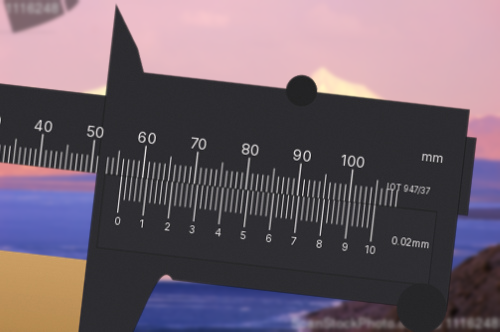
56.0 mm
